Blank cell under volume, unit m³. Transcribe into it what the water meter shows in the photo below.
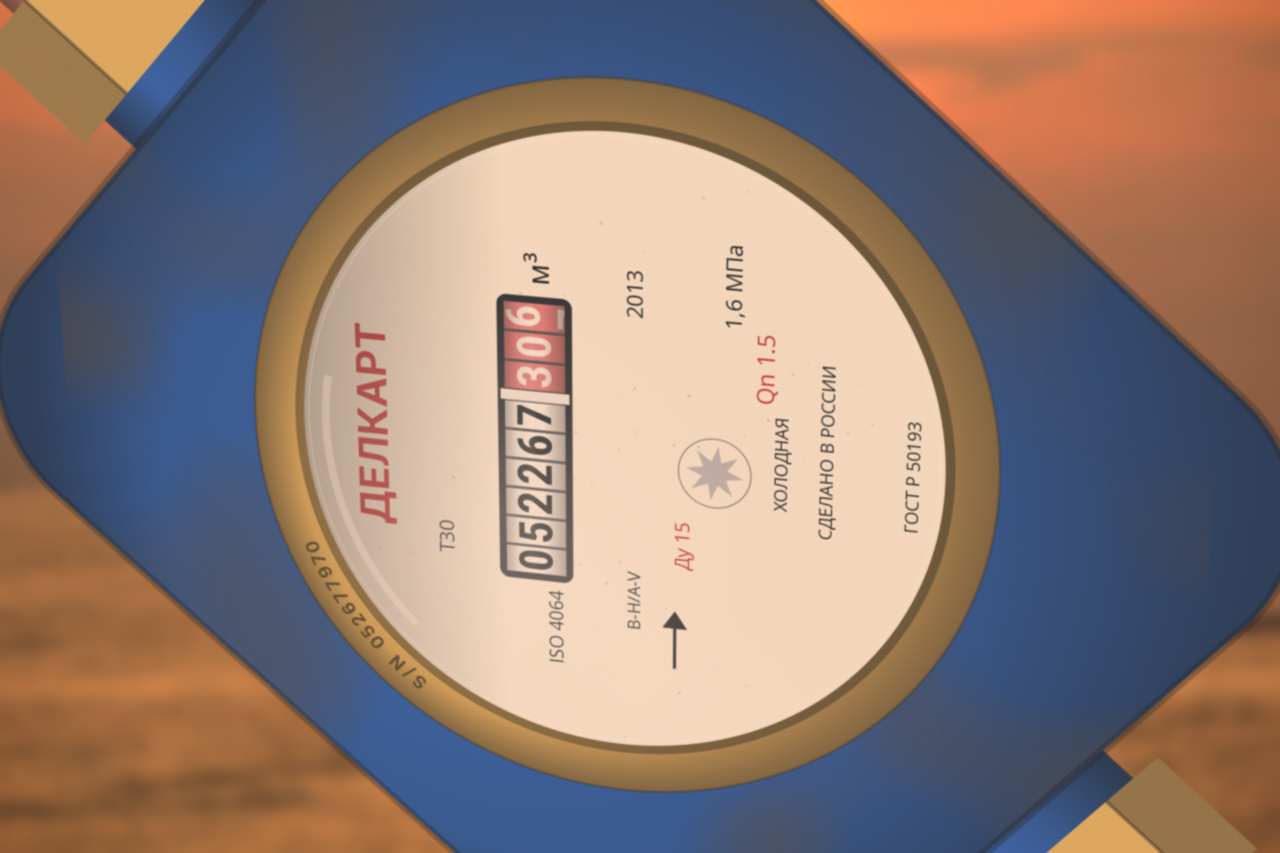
52267.306 m³
